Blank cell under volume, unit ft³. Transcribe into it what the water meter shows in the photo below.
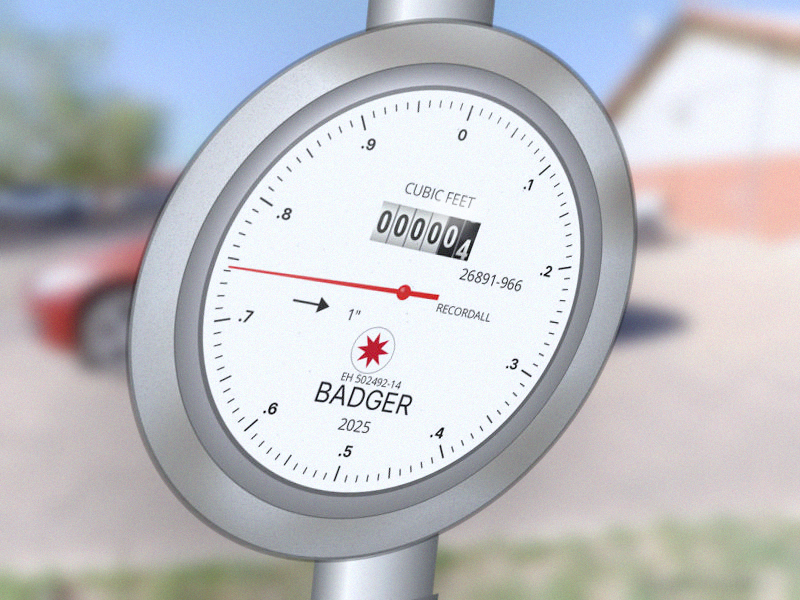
3.74 ft³
